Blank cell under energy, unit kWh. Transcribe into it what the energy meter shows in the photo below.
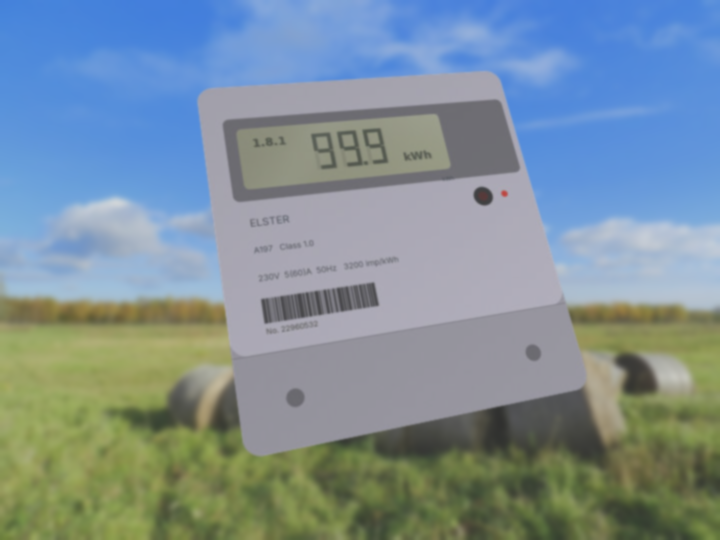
99.9 kWh
